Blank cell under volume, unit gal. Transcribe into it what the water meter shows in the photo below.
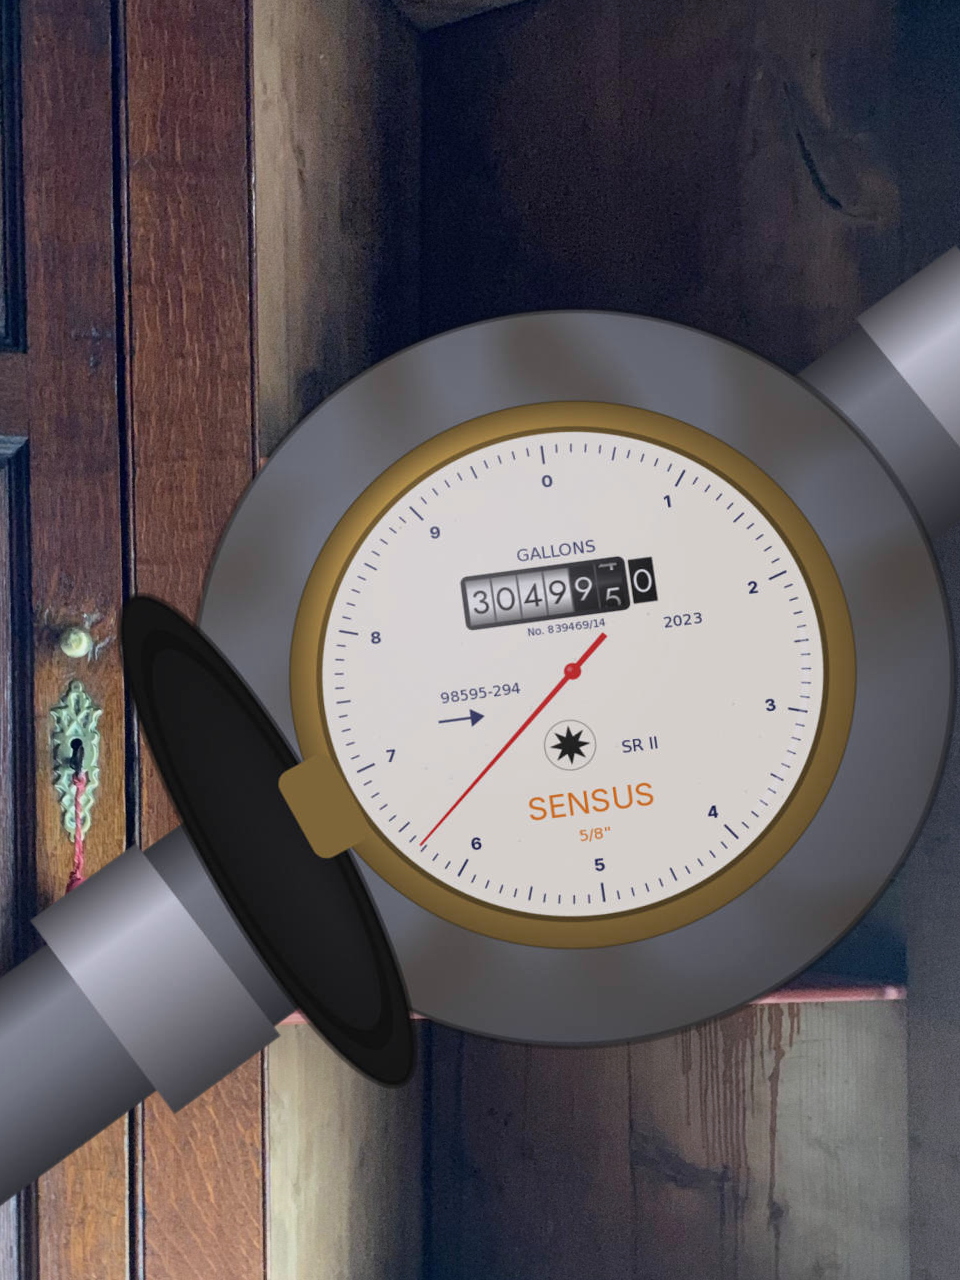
3049946.3 gal
